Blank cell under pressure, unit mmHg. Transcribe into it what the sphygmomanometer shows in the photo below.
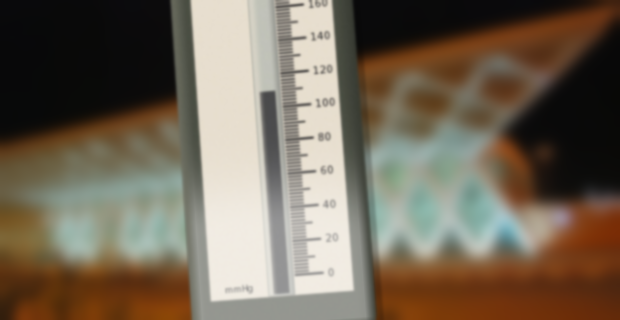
110 mmHg
